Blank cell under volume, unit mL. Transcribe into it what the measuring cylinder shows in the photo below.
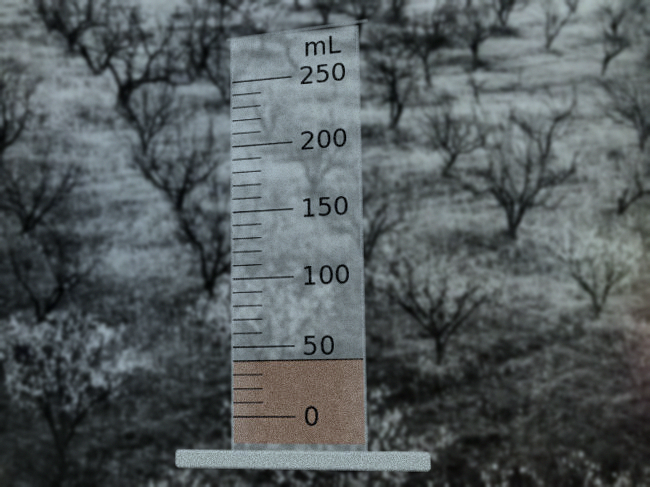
40 mL
